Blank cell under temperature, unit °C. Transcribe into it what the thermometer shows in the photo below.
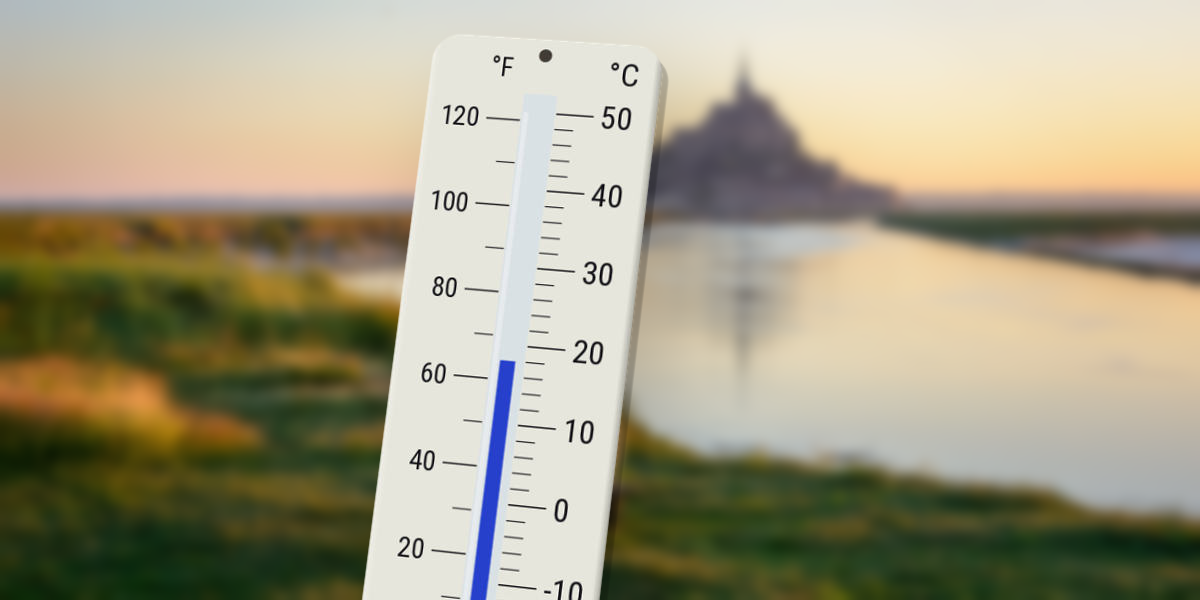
18 °C
